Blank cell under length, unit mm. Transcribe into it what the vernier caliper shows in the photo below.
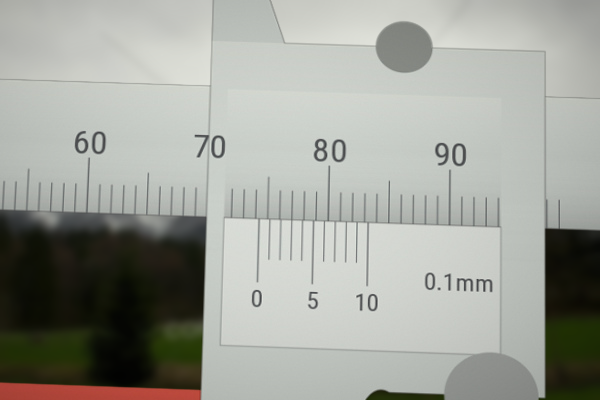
74.3 mm
